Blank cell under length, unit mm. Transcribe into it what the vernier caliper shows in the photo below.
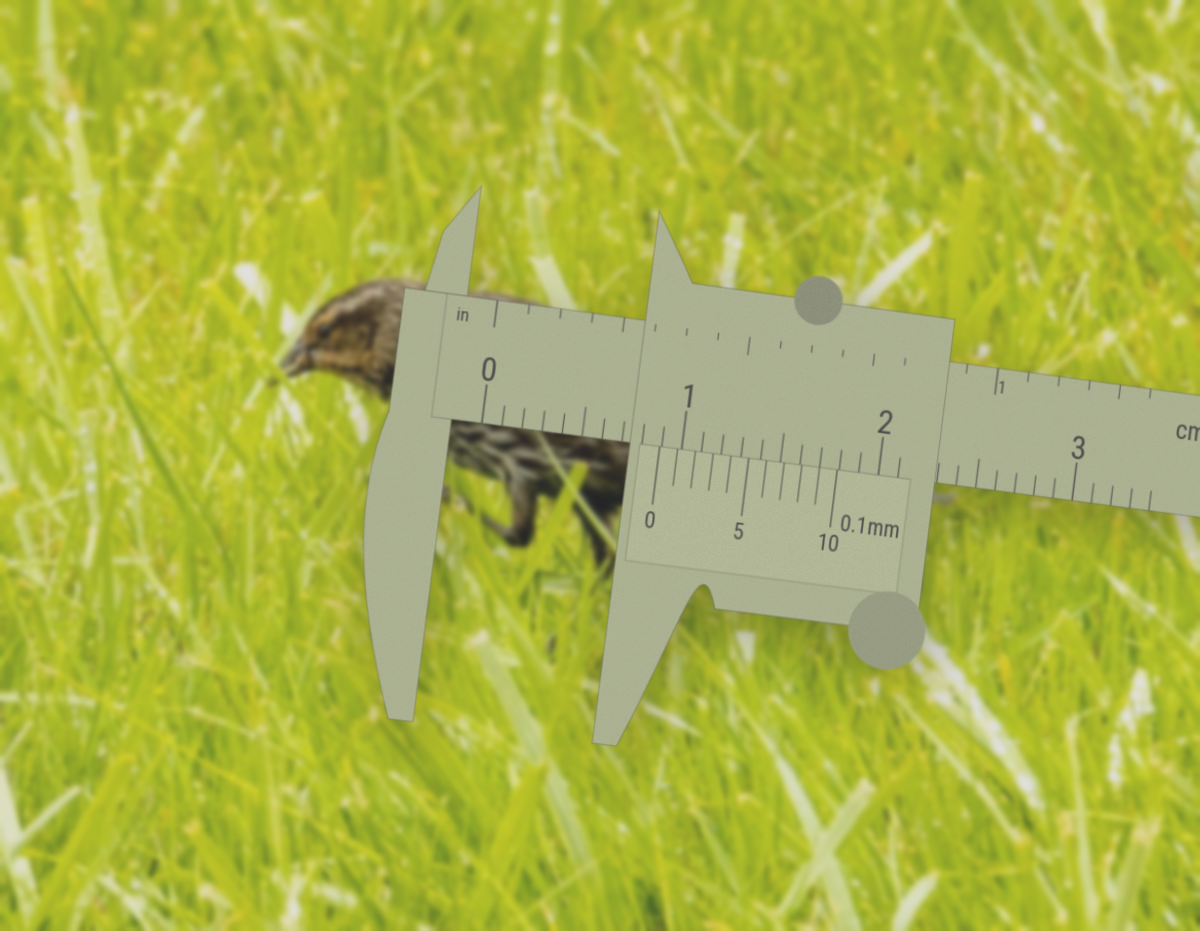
8.9 mm
